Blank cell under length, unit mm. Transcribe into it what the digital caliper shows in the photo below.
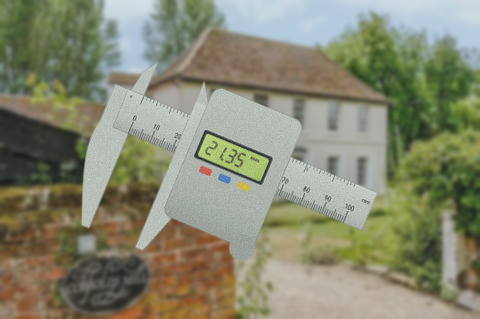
21.35 mm
